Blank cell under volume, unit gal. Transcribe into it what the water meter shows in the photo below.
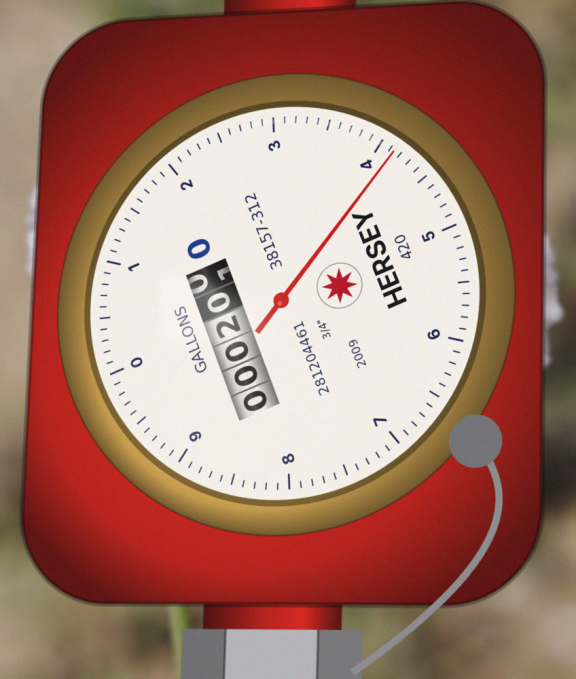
2004.1 gal
